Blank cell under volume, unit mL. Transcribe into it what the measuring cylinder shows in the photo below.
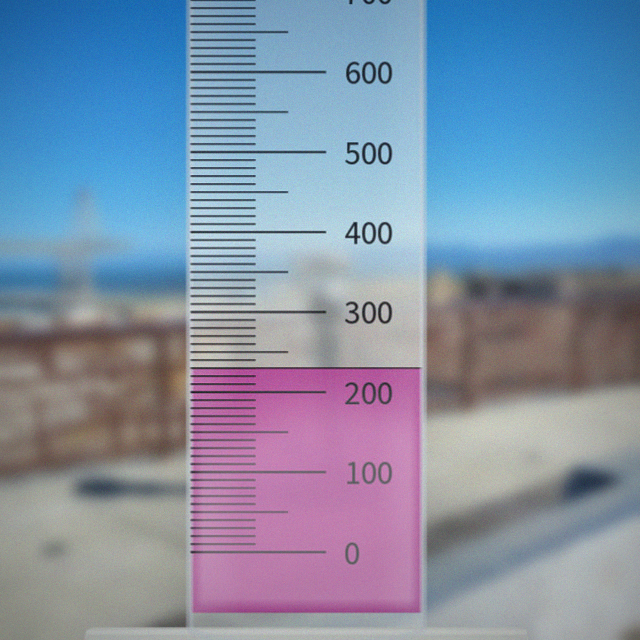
230 mL
